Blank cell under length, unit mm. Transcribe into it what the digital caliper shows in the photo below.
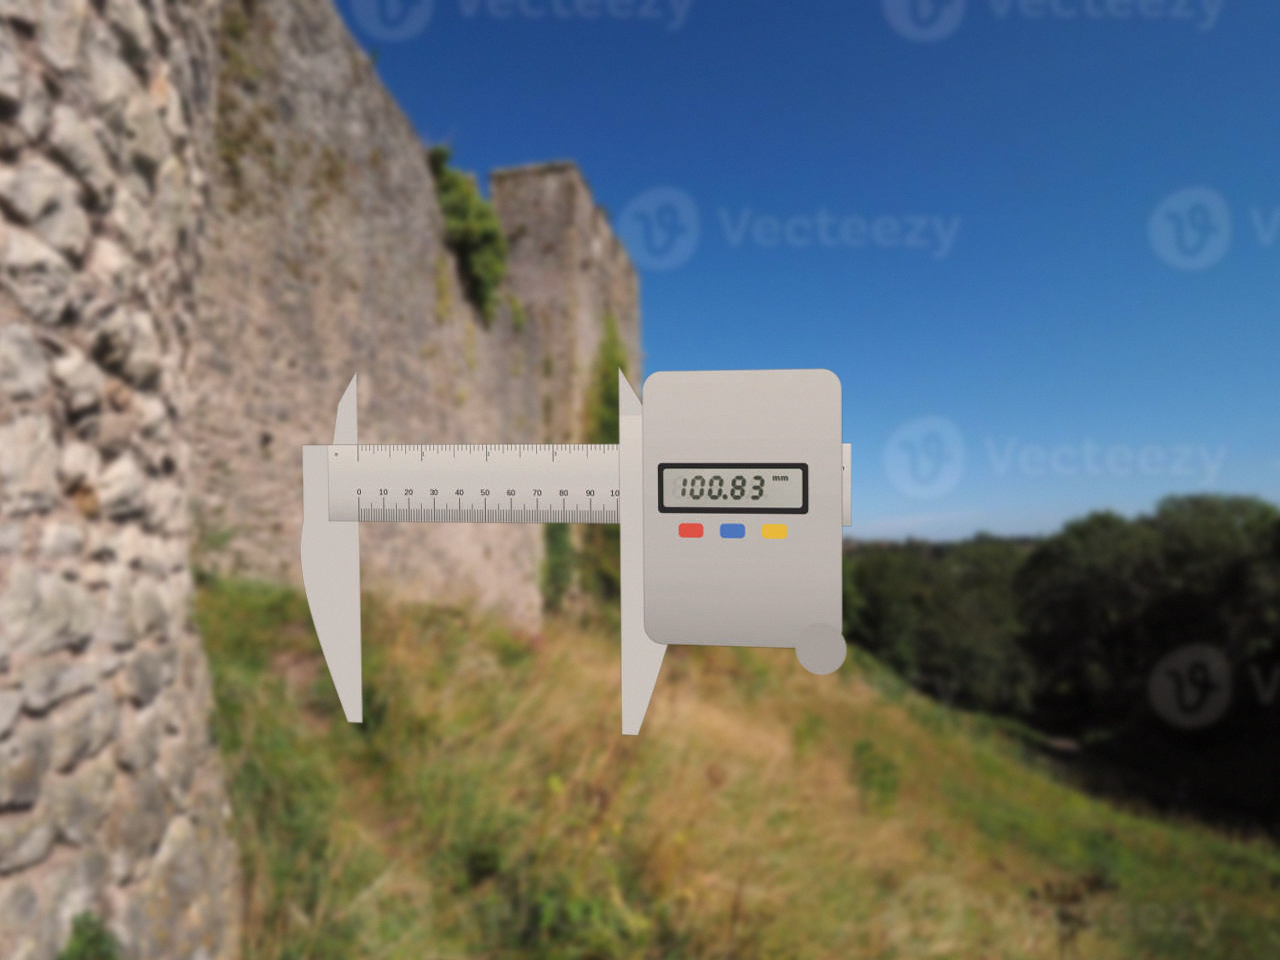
100.83 mm
